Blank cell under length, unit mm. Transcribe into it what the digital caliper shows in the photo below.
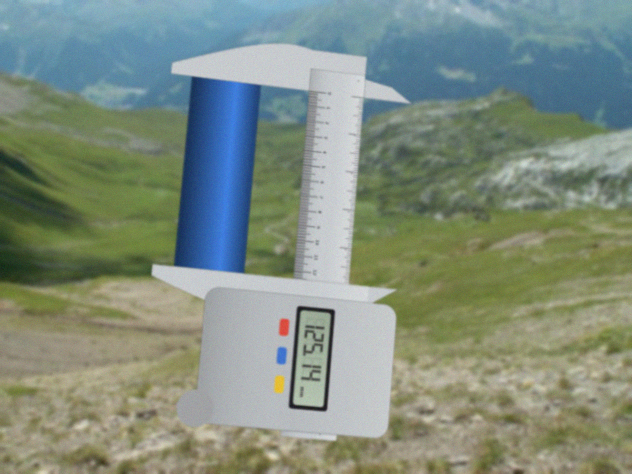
125.14 mm
